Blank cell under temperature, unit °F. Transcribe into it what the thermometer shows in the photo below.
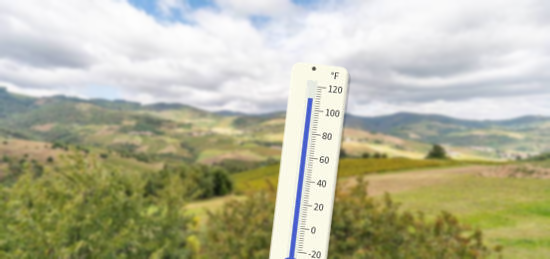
110 °F
